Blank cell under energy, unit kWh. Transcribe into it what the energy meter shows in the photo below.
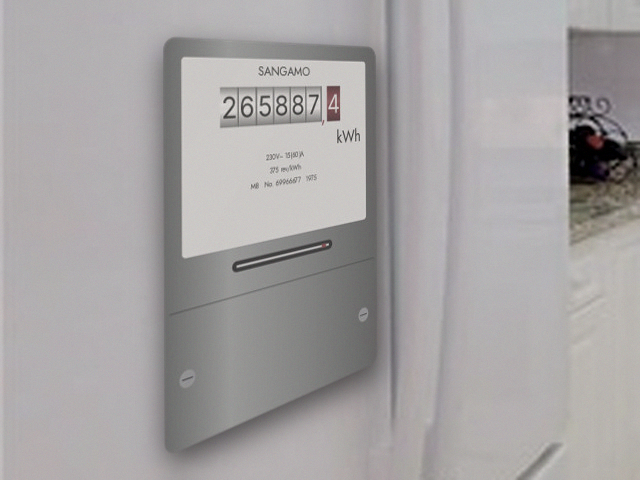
265887.4 kWh
